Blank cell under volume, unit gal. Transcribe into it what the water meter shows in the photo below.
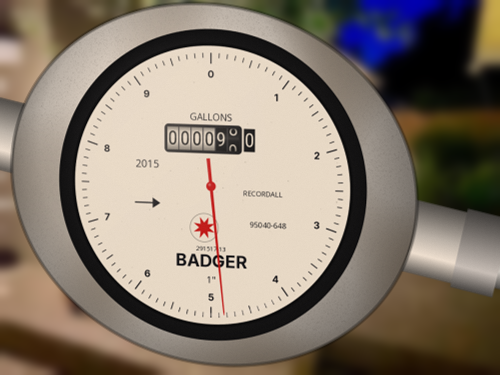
984.8 gal
